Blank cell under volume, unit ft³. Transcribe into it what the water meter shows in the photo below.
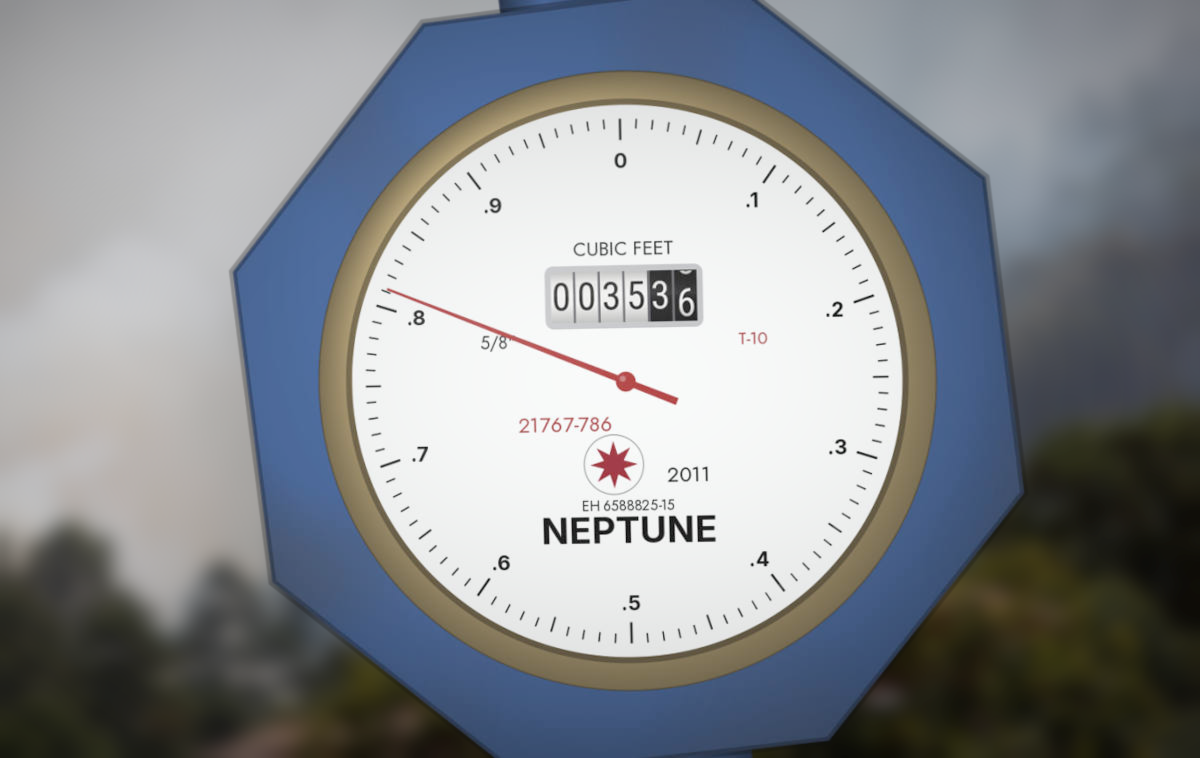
3535.81 ft³
